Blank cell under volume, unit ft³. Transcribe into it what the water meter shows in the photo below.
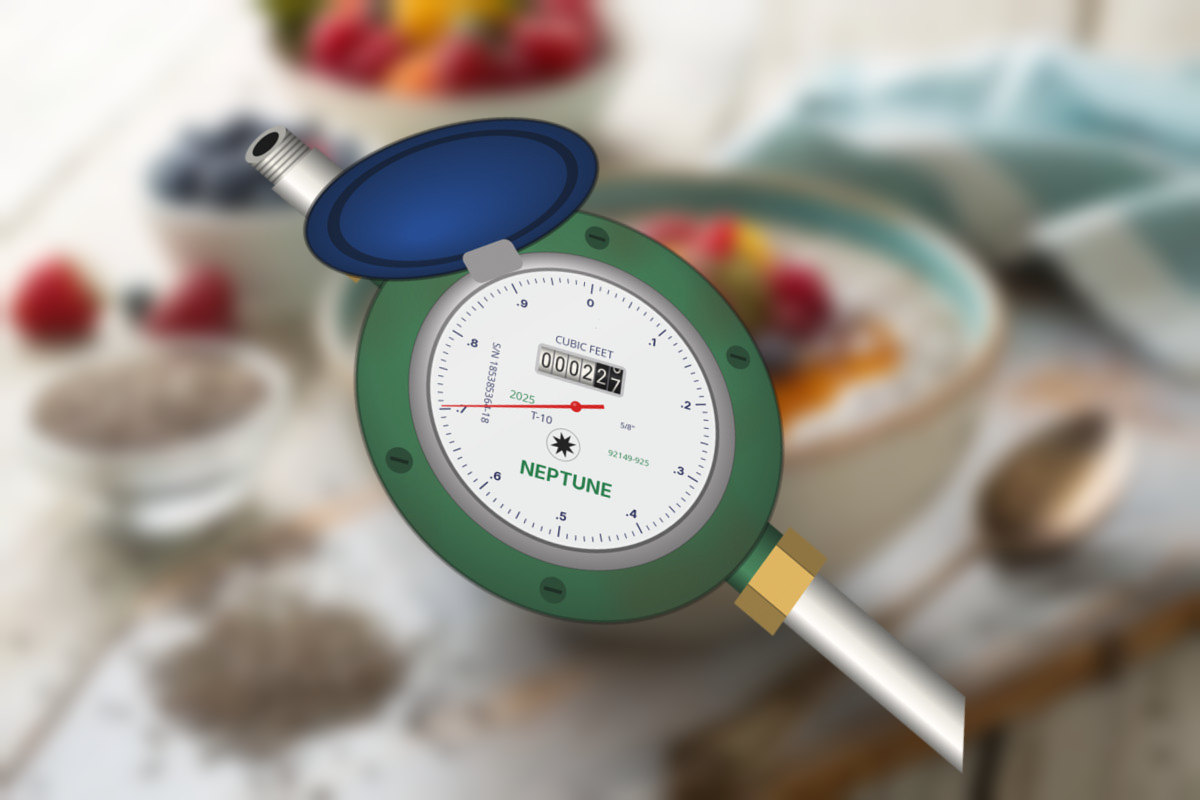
226.70 ft³
